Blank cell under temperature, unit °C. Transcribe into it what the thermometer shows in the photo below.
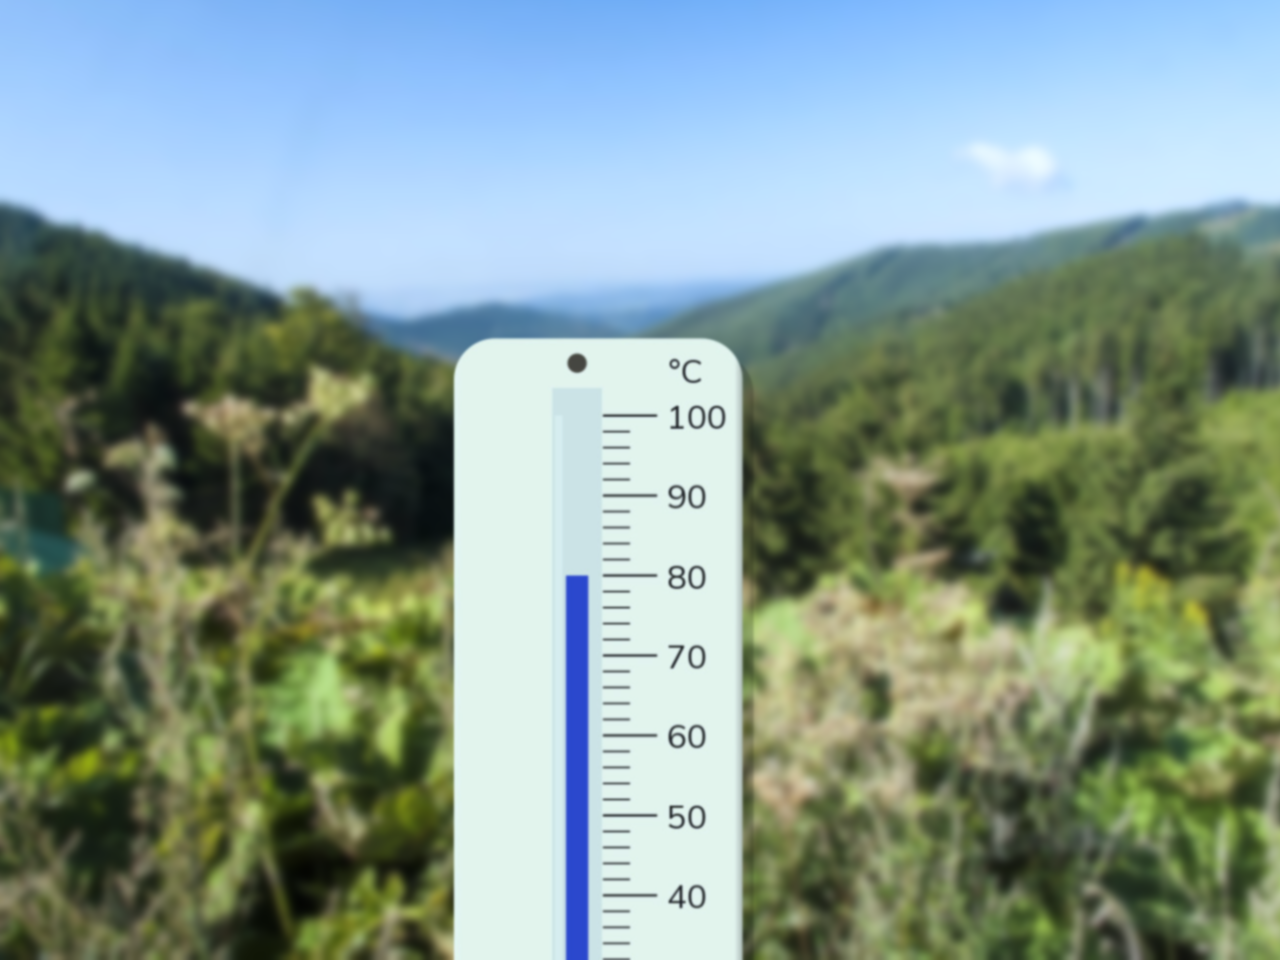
80 °C
